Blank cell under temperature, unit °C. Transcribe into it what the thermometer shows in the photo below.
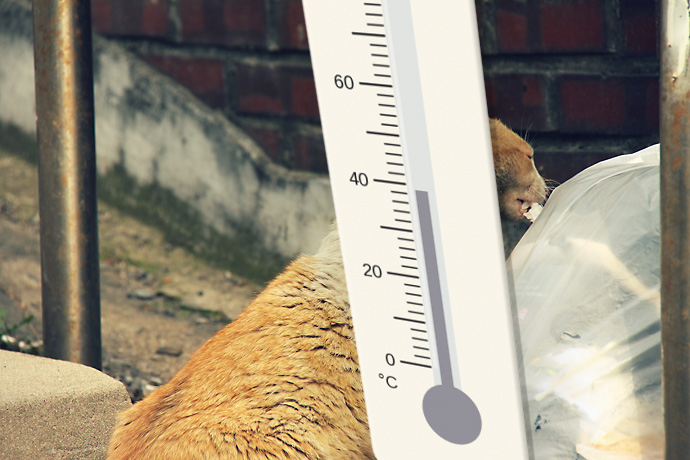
39 °C
